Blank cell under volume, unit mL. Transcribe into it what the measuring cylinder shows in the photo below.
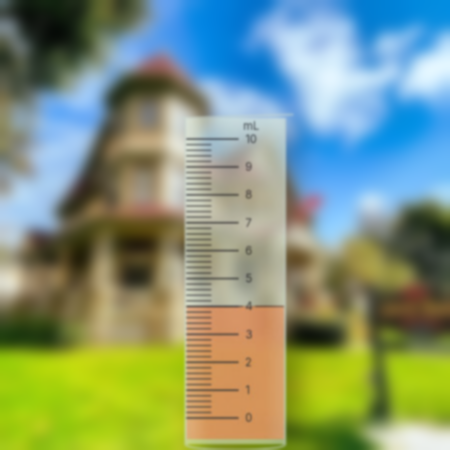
4 mL
